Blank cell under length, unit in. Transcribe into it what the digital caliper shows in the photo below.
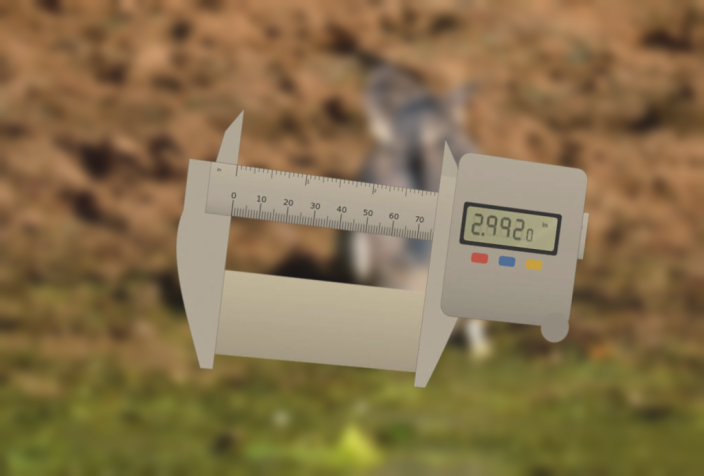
2.9920 in
